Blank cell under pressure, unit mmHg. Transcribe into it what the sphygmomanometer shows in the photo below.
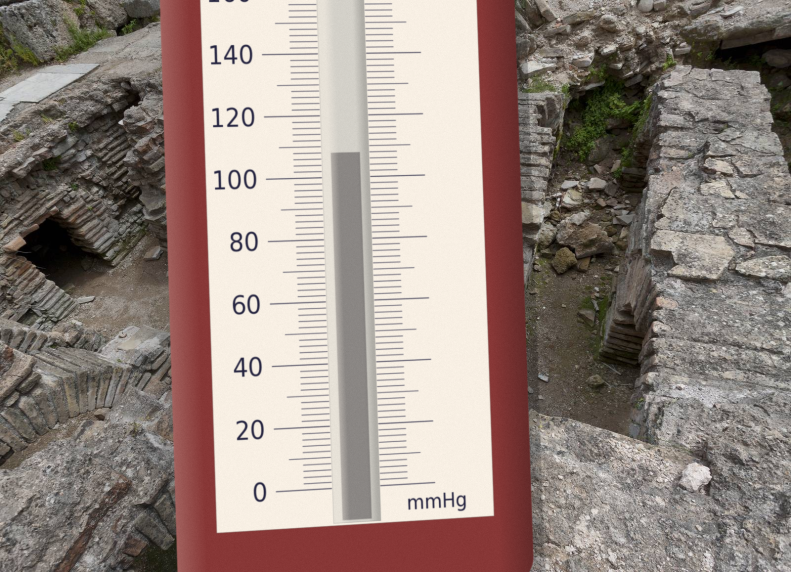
108 mmHg
